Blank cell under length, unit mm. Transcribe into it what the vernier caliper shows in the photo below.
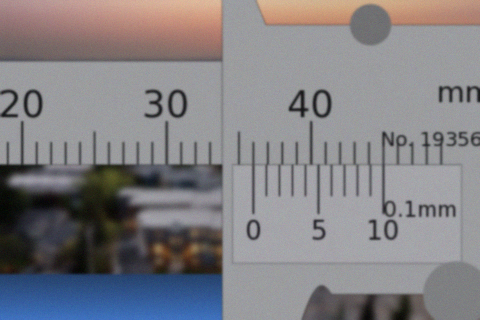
36.0 mm
